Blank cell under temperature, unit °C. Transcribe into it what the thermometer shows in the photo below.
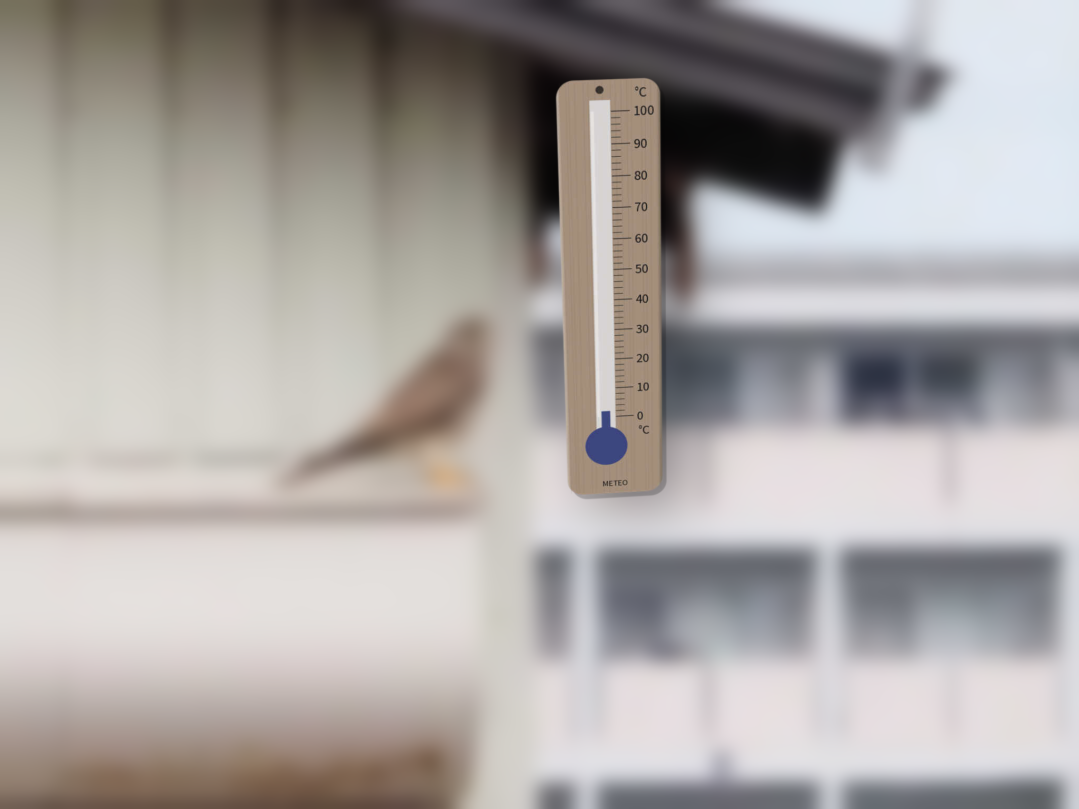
2 °C
